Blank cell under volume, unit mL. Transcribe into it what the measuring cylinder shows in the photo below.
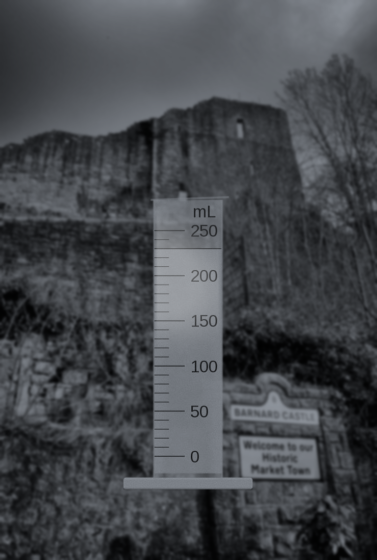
230 mL
